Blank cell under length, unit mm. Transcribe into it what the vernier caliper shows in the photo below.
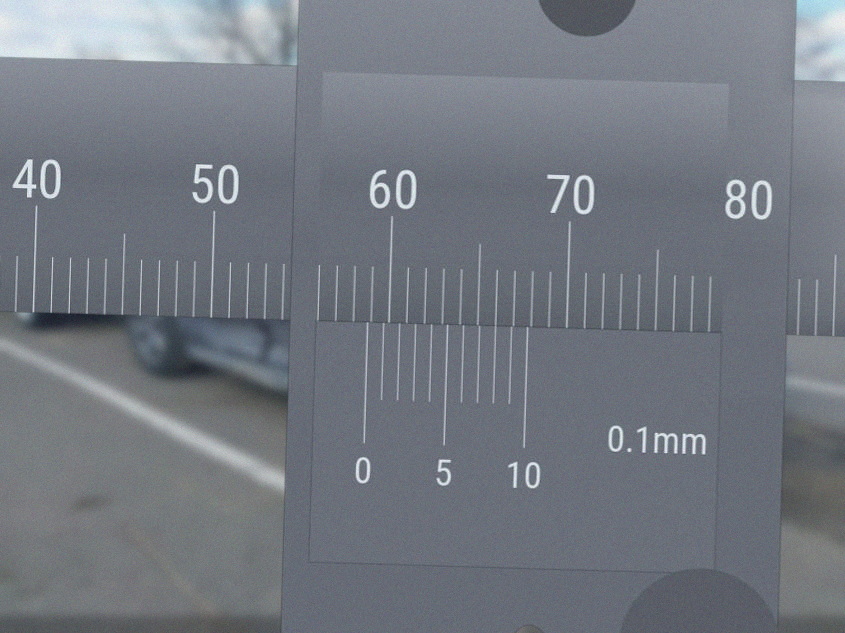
58.8 mm
